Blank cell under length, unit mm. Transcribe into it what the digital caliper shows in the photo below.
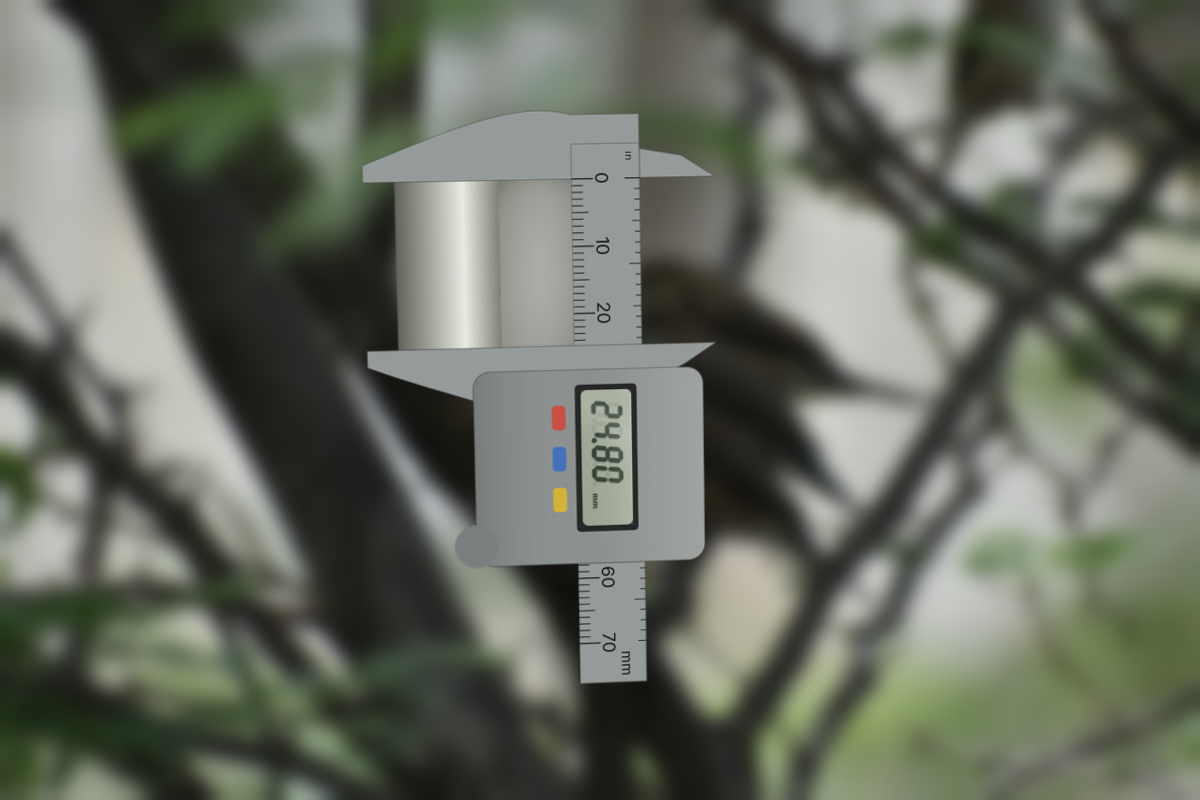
24.80 mm
